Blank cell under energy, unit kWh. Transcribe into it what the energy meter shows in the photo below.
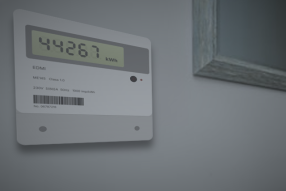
44267 kWh
